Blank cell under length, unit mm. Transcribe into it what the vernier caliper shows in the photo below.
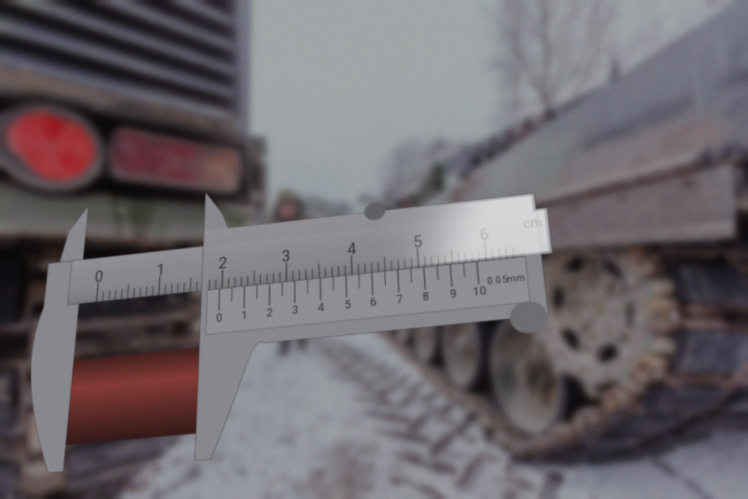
19.6 mm
